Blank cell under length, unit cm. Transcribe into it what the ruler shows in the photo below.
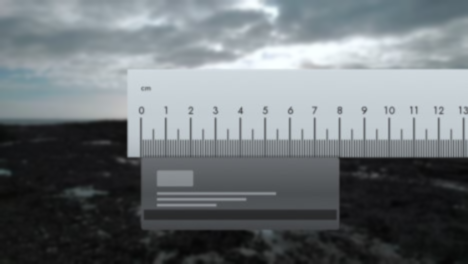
8 cm
